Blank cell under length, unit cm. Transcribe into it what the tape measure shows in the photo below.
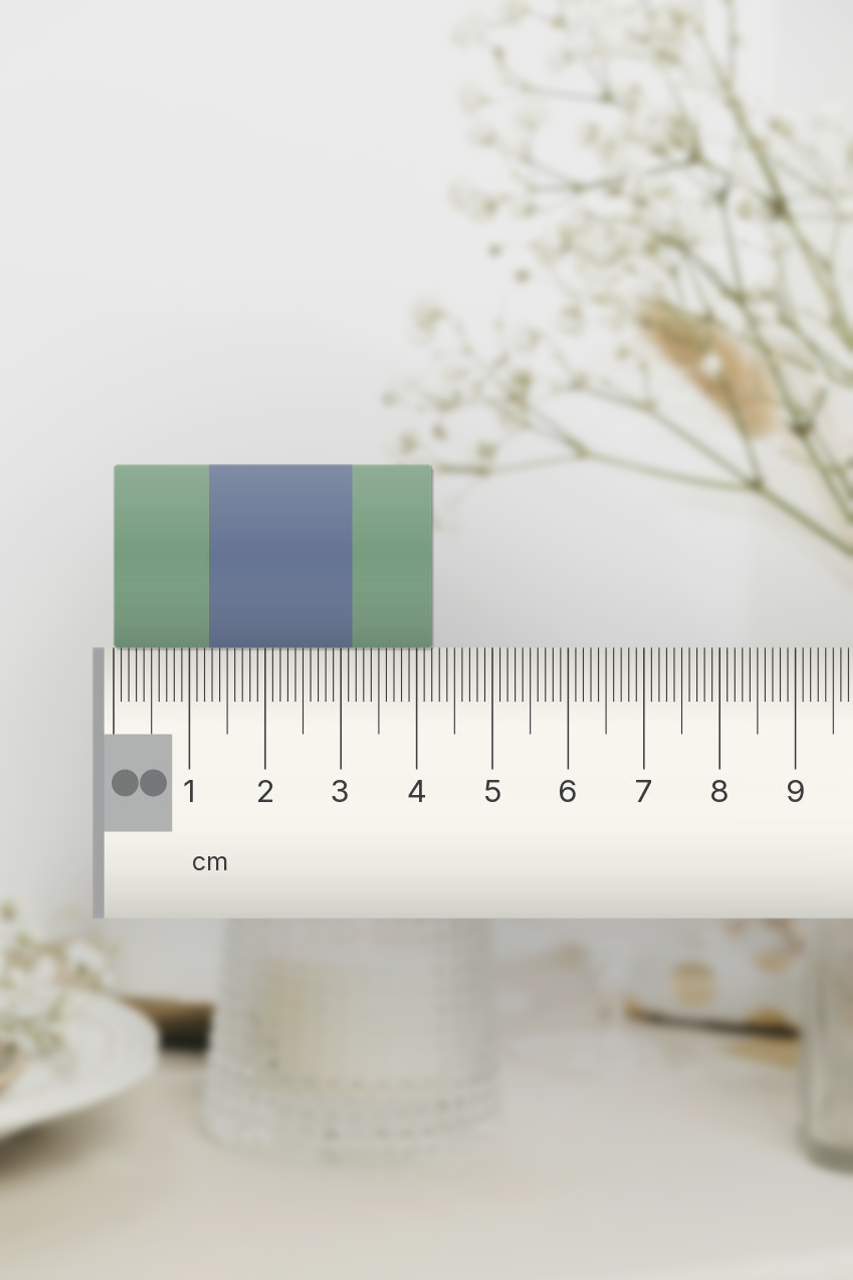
4.2 cm
